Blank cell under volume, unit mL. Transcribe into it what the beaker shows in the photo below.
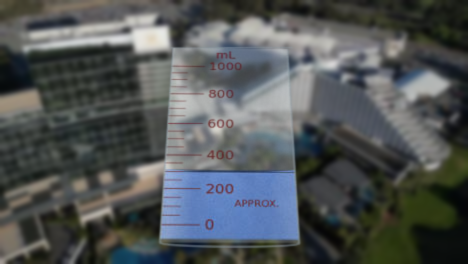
300 mL
